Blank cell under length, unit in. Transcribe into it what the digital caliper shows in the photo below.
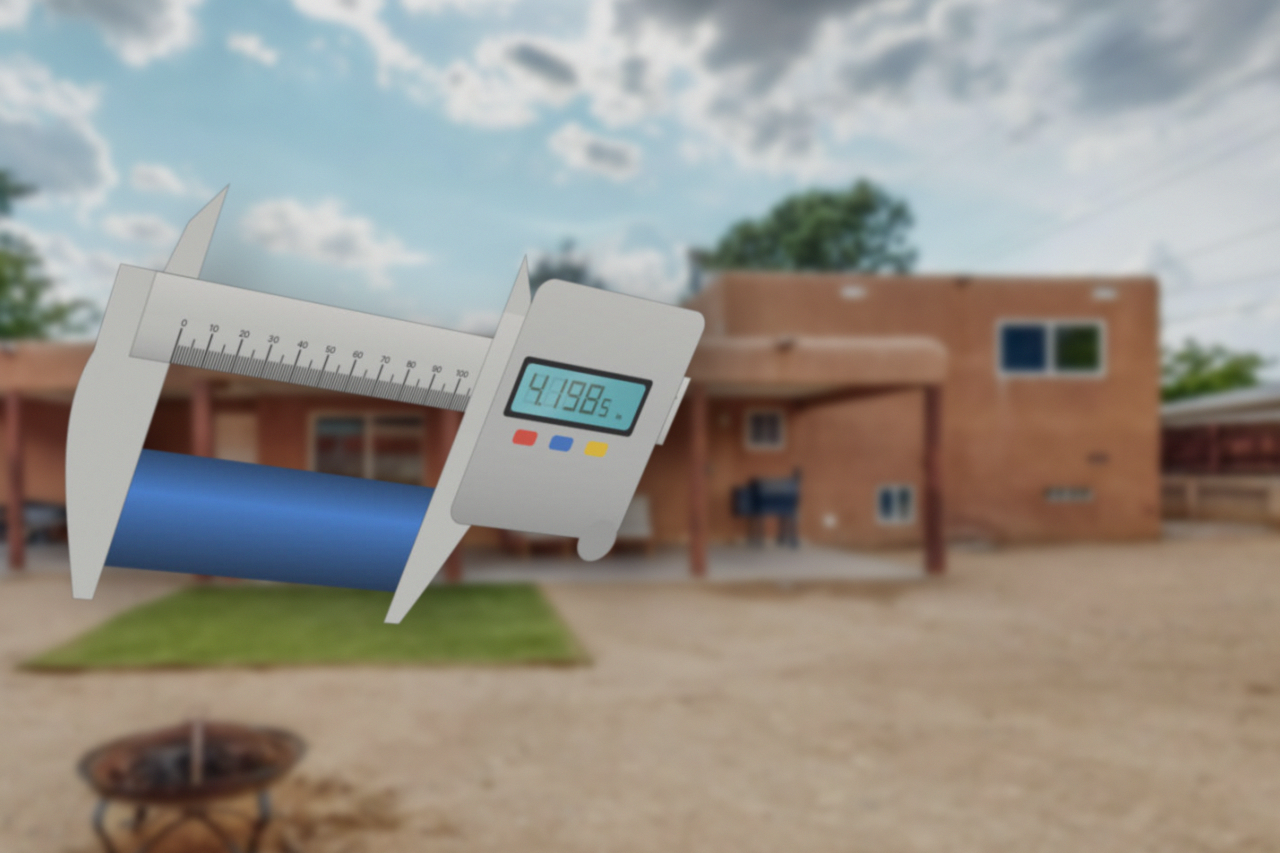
4.1985 in
